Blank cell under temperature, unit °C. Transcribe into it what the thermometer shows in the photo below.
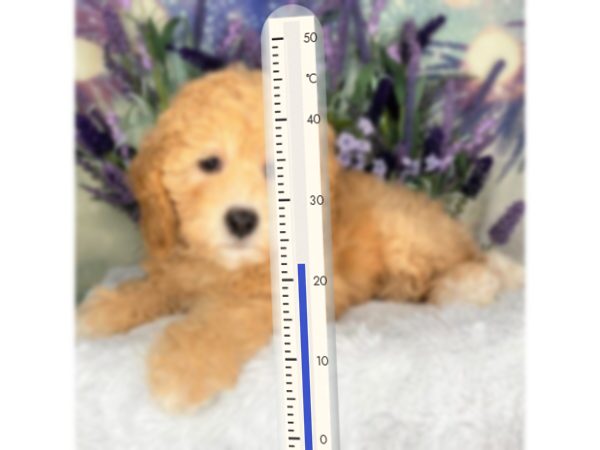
22 °C
